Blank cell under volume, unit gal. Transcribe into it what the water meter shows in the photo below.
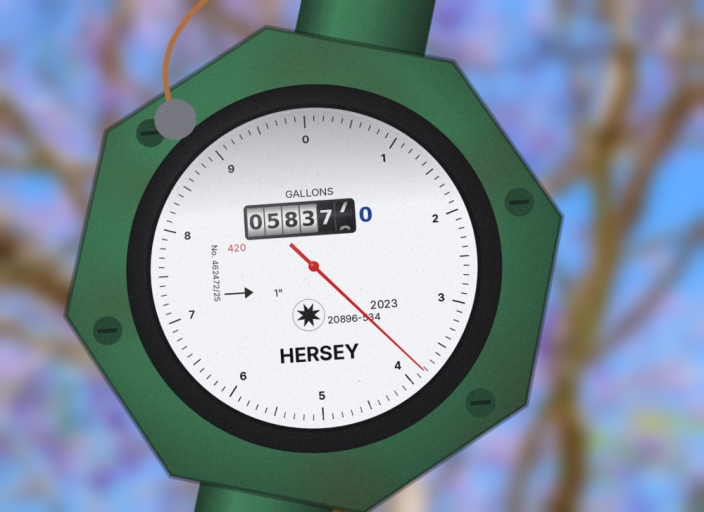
583773.8 gal
